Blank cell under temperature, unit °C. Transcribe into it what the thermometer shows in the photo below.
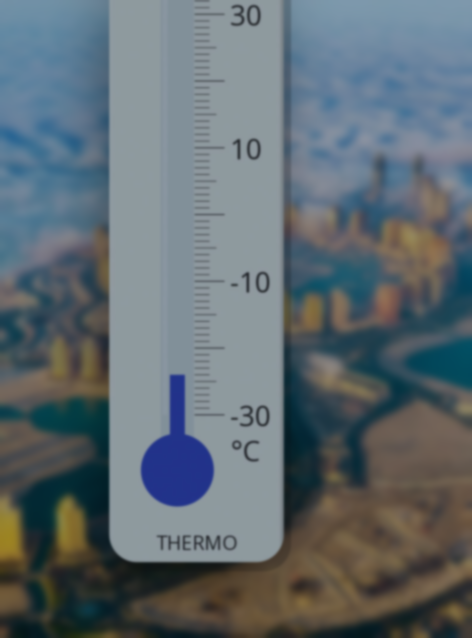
-24 °C
